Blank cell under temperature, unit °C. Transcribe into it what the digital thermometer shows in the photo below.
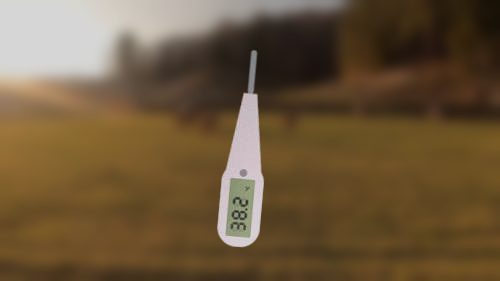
38.2 °C
